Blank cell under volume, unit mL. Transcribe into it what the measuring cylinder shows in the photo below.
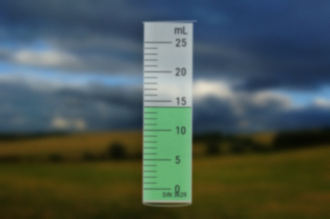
14 mL
